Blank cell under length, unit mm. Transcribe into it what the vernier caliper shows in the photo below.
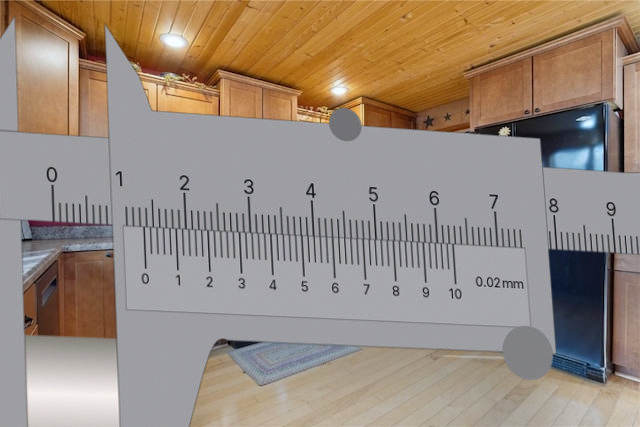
13.6 mm
